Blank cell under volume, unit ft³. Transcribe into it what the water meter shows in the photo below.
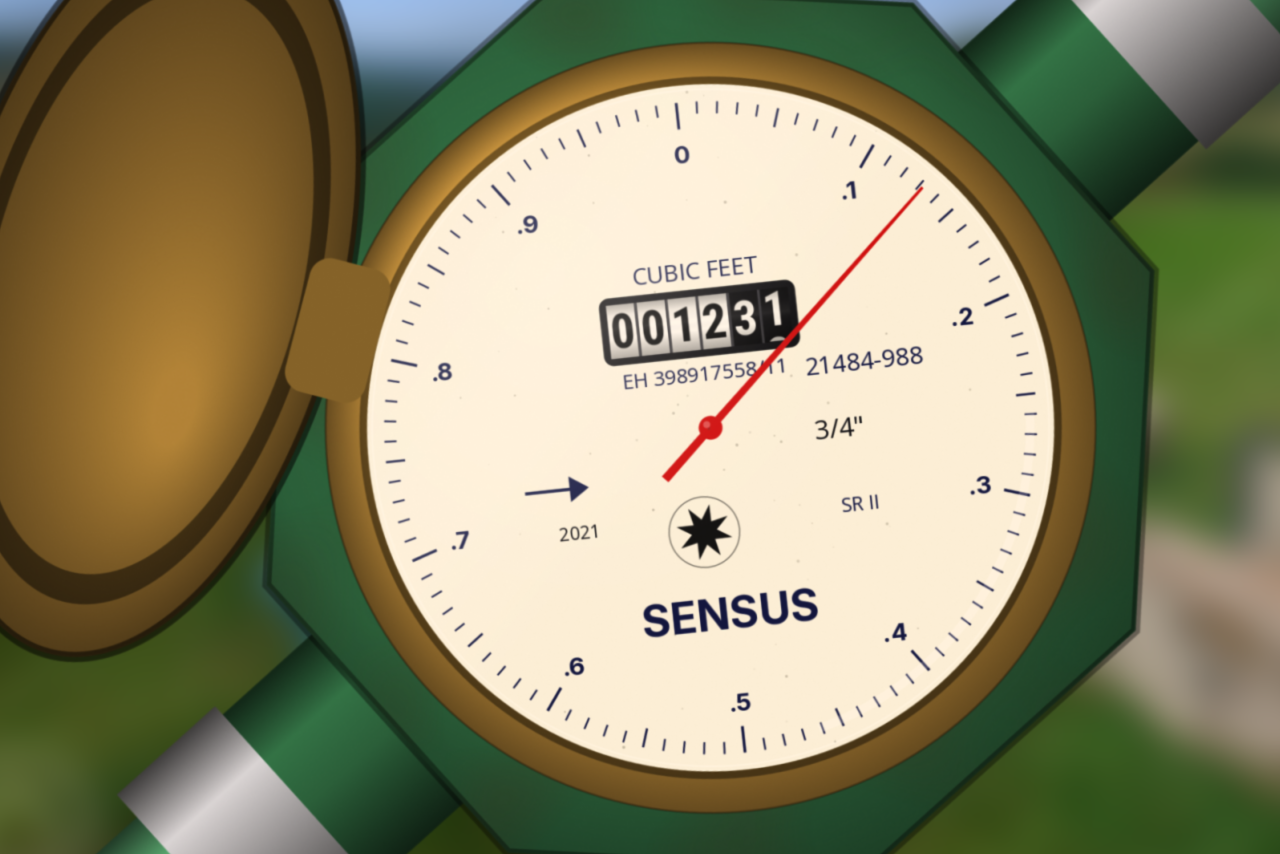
1231.13 ft³
